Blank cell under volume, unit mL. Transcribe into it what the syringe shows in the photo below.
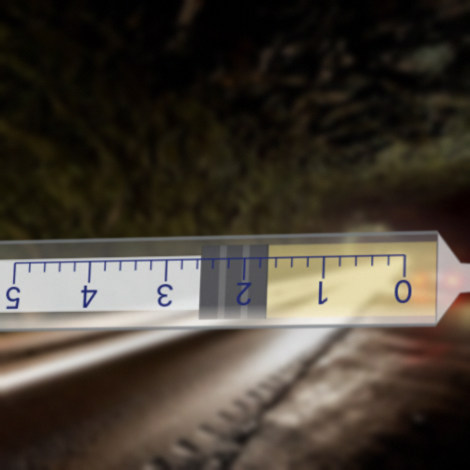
1.7 mL
